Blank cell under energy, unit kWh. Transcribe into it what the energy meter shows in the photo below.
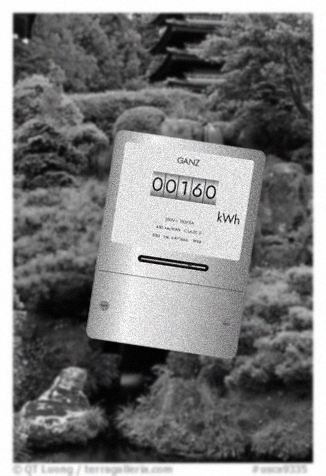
160 kWh
